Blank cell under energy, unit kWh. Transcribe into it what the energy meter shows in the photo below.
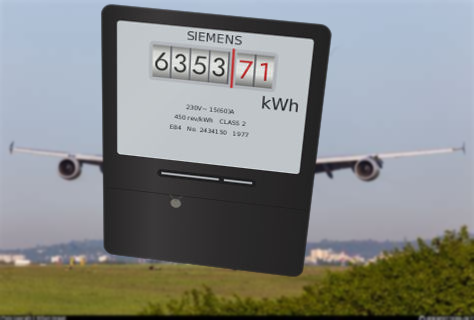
6353.71 kWh
